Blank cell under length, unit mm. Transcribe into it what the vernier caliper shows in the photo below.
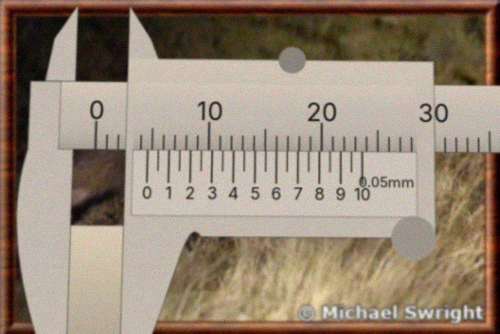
4.6 mm
